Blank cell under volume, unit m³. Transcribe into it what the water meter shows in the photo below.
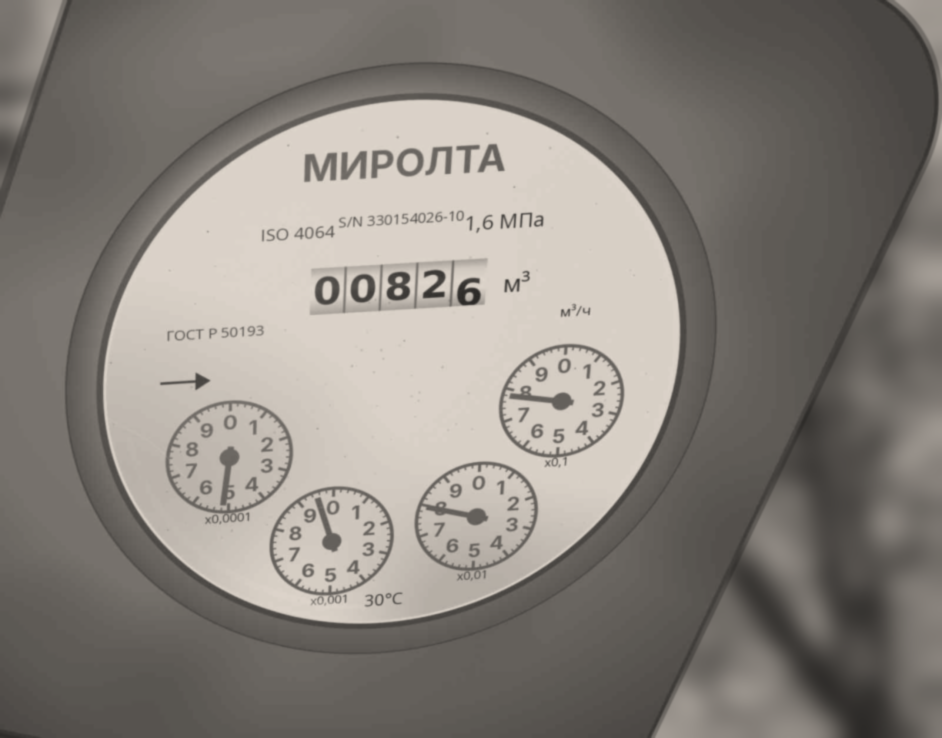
825.7795 m³
